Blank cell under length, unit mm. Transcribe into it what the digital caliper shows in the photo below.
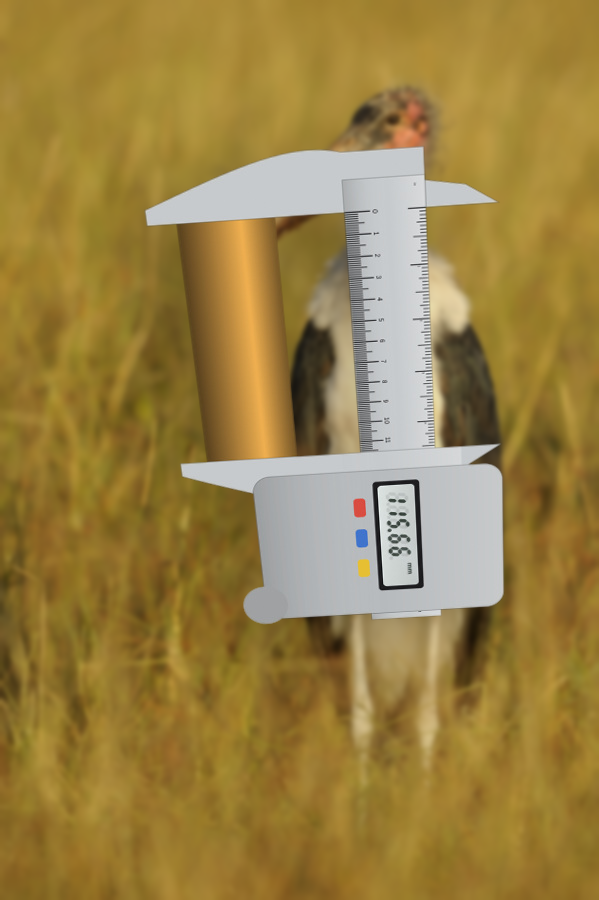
115.66 mm
